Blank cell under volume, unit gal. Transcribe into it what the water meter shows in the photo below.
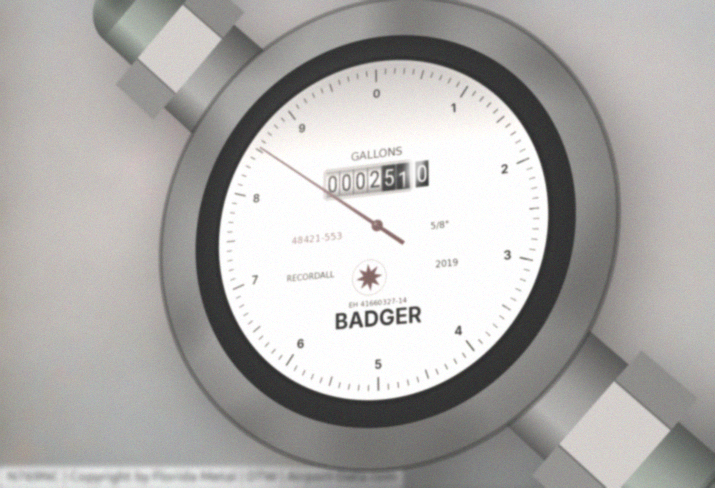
2508.5 gal
